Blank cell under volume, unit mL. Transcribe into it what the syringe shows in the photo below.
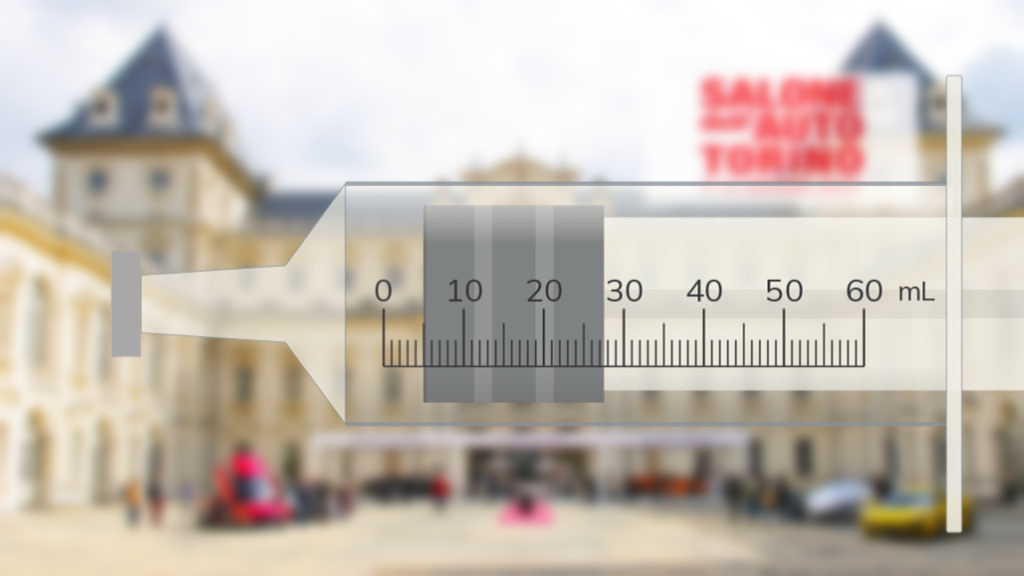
5 mL
